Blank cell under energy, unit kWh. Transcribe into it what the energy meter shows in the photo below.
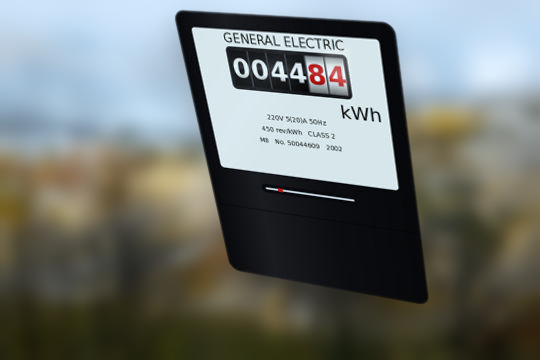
44.84 kWh
